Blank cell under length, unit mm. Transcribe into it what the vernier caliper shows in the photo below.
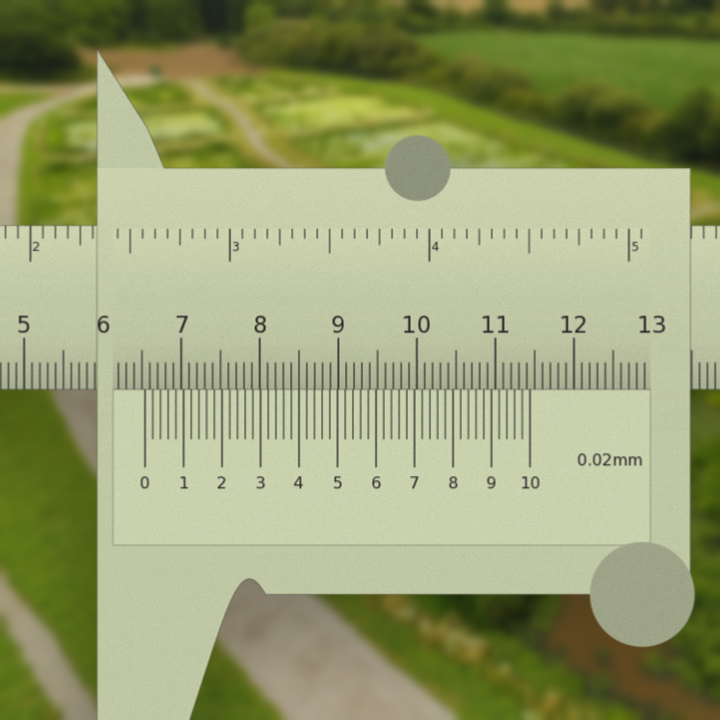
65.4 mm
